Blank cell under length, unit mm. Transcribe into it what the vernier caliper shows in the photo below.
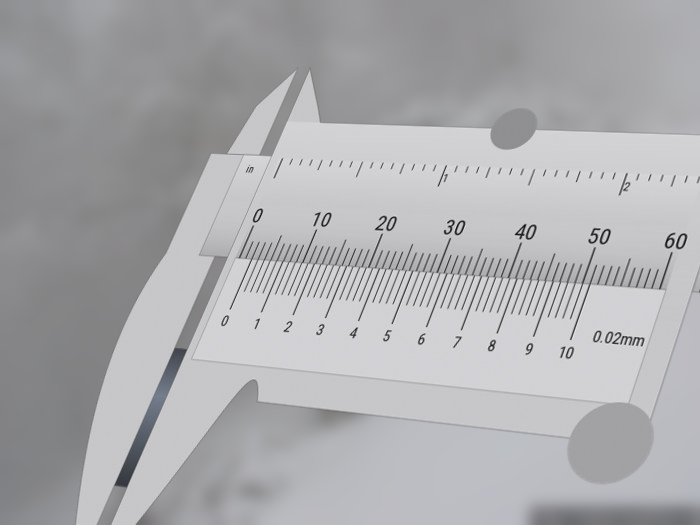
2.0 mm
